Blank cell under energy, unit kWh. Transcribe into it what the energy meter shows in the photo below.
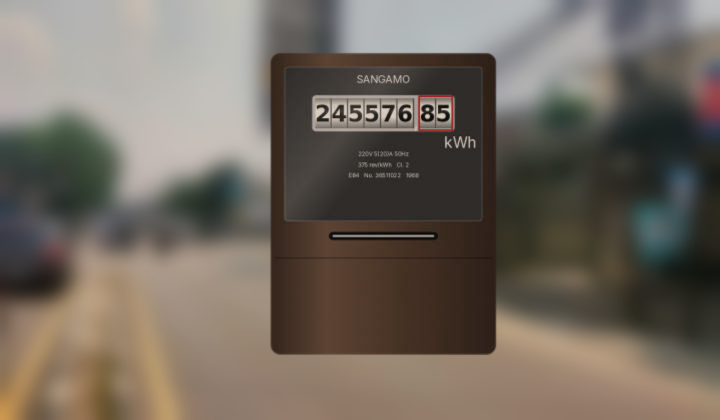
245576.85 kWh
